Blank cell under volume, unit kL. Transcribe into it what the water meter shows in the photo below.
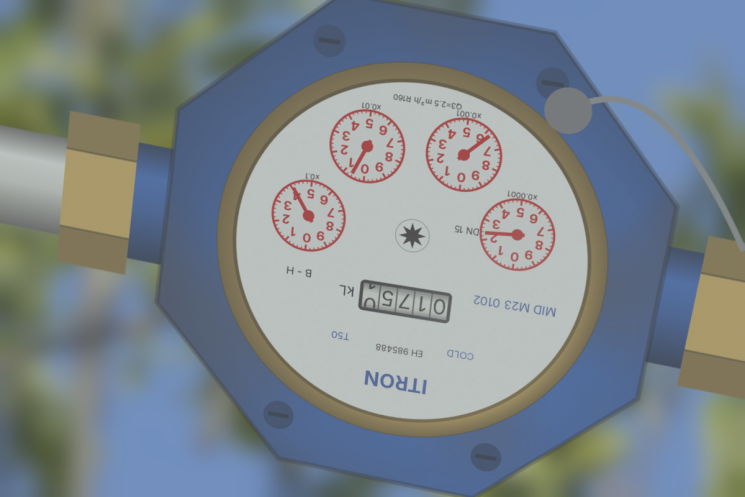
1750.4062 kL
